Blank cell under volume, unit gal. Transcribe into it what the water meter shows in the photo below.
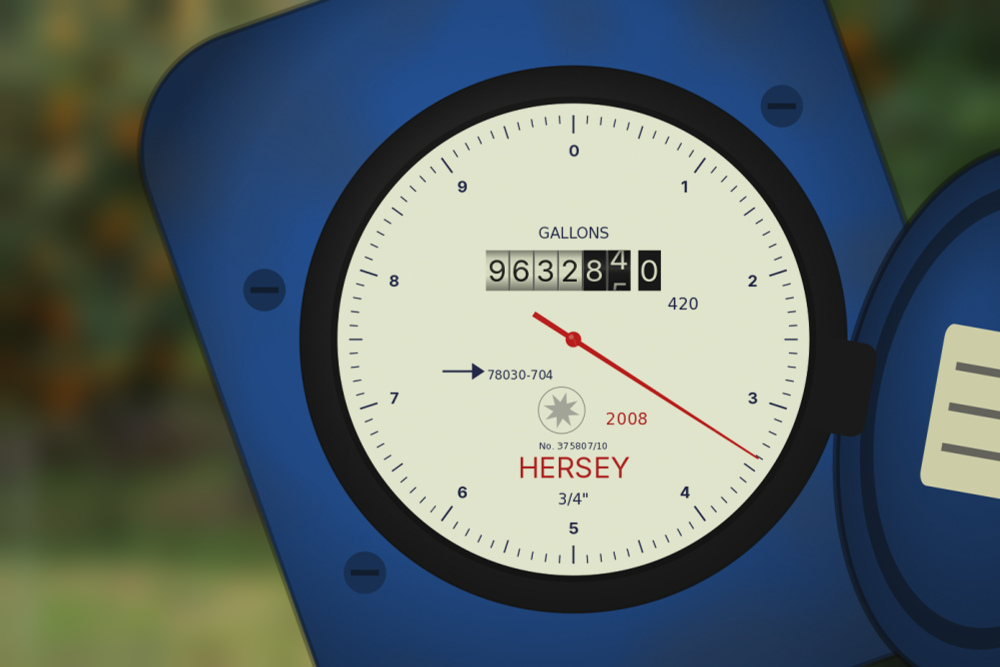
9632843.4 gal
